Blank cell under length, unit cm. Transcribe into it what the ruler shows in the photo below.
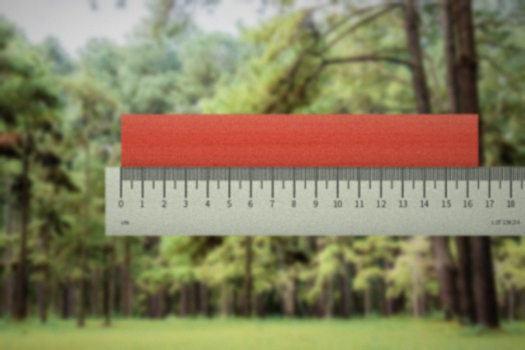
16.5 cm
